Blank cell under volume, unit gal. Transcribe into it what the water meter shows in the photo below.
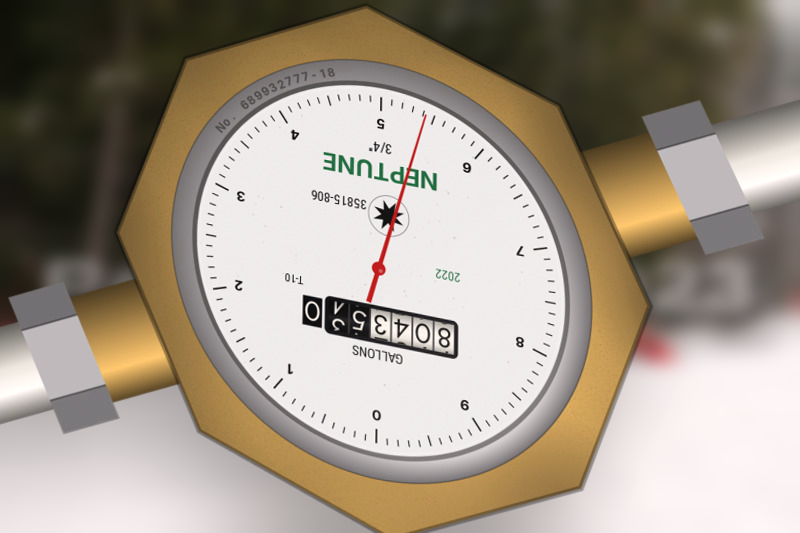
8043535.4 gal
